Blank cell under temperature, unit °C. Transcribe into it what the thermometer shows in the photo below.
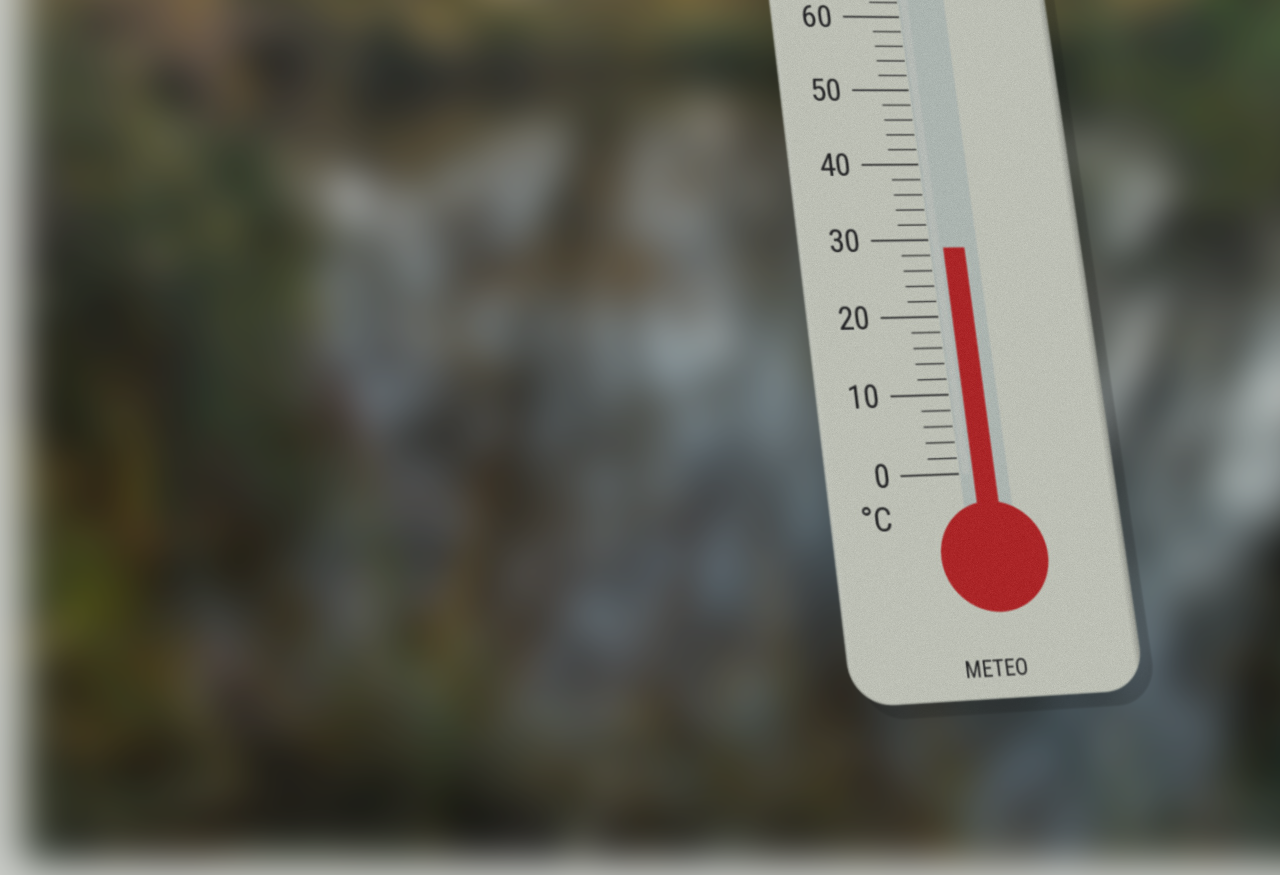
29 °C
